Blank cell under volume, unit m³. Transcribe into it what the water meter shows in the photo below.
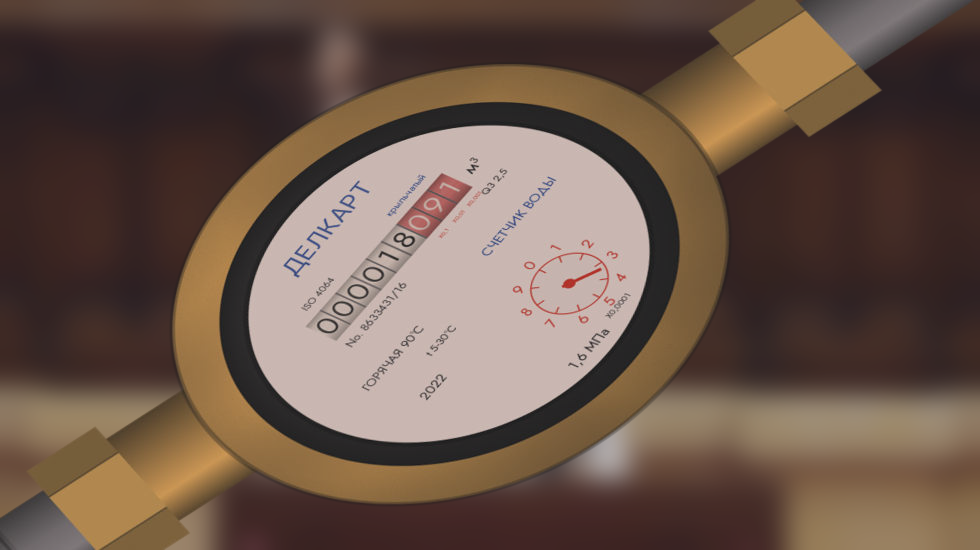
18.0913 m³
